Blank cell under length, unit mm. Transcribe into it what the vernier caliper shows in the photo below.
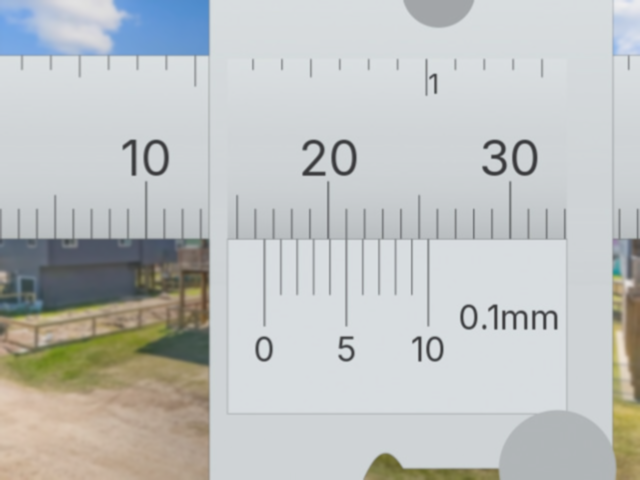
16.5 mm
